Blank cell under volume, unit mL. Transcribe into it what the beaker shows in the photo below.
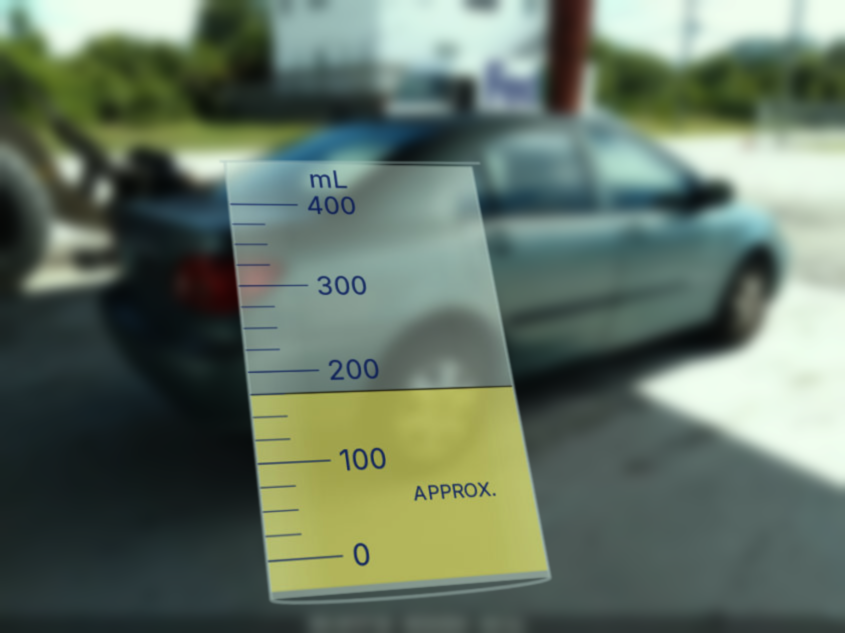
175 mL
